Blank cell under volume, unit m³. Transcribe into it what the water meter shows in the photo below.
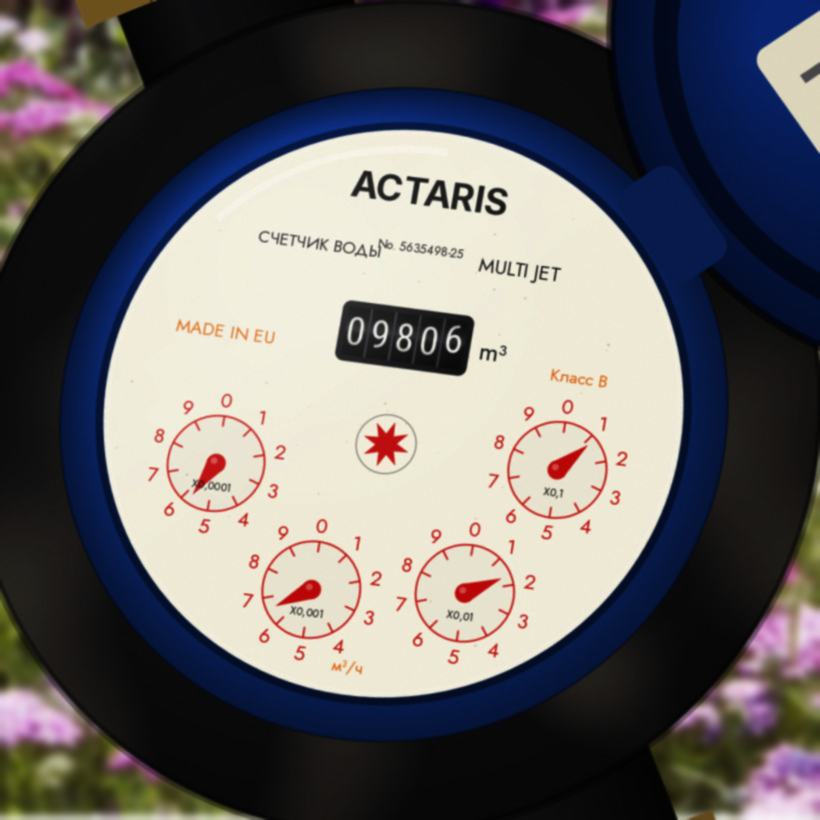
9806.1165 m³
